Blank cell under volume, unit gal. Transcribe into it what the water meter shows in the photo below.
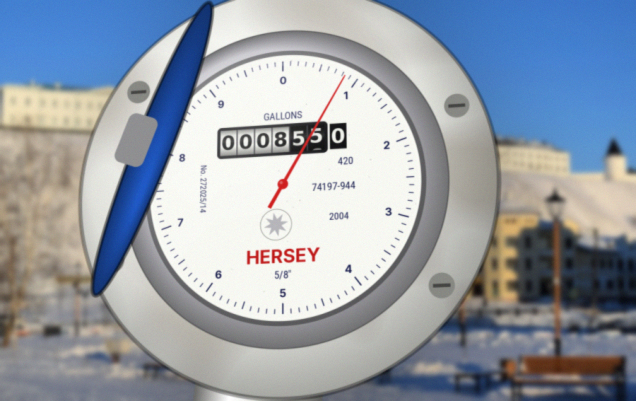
8550.8 gal
